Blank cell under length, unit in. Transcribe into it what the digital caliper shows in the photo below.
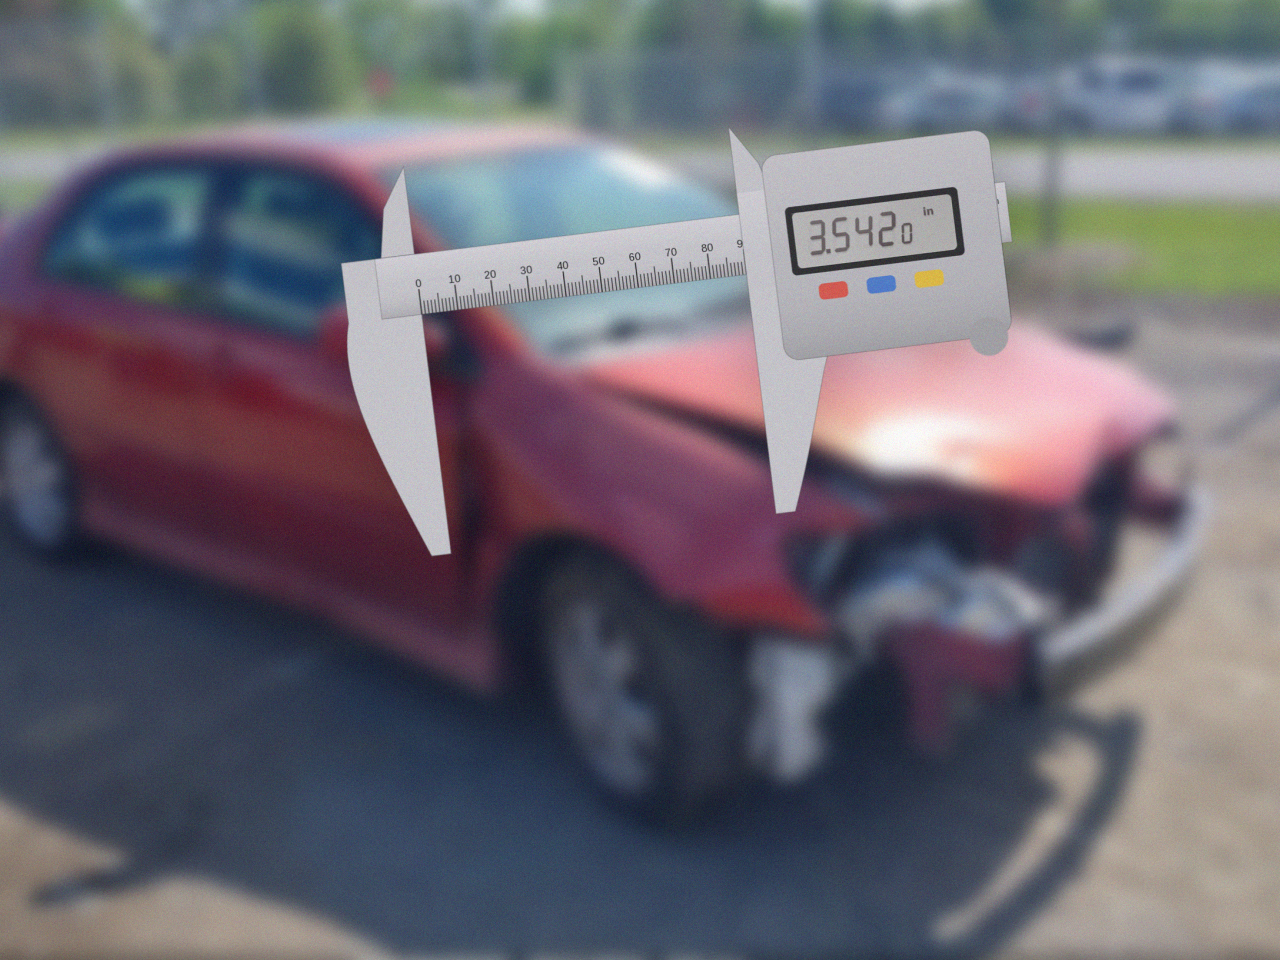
3.5420 in
